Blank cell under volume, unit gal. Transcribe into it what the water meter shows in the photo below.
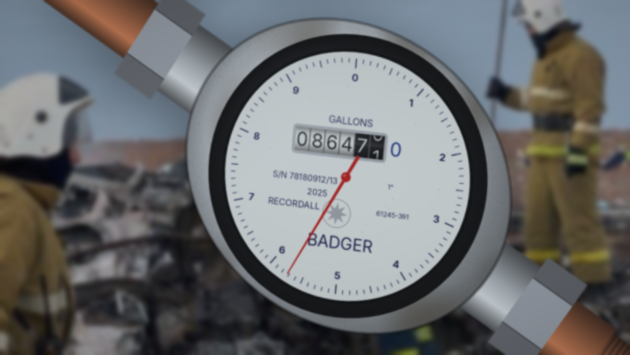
864705.7 gal
